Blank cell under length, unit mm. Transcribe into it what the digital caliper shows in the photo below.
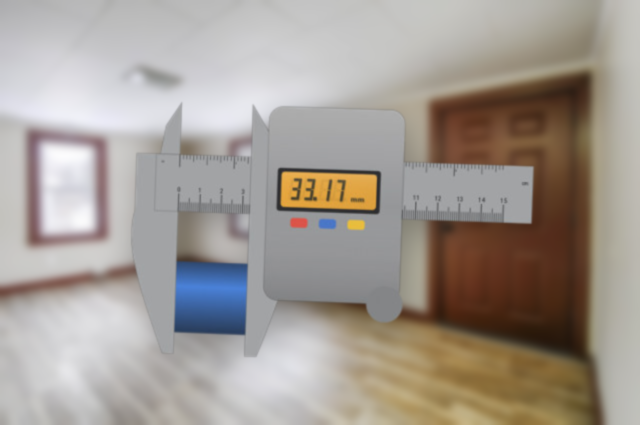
33.17 mm
